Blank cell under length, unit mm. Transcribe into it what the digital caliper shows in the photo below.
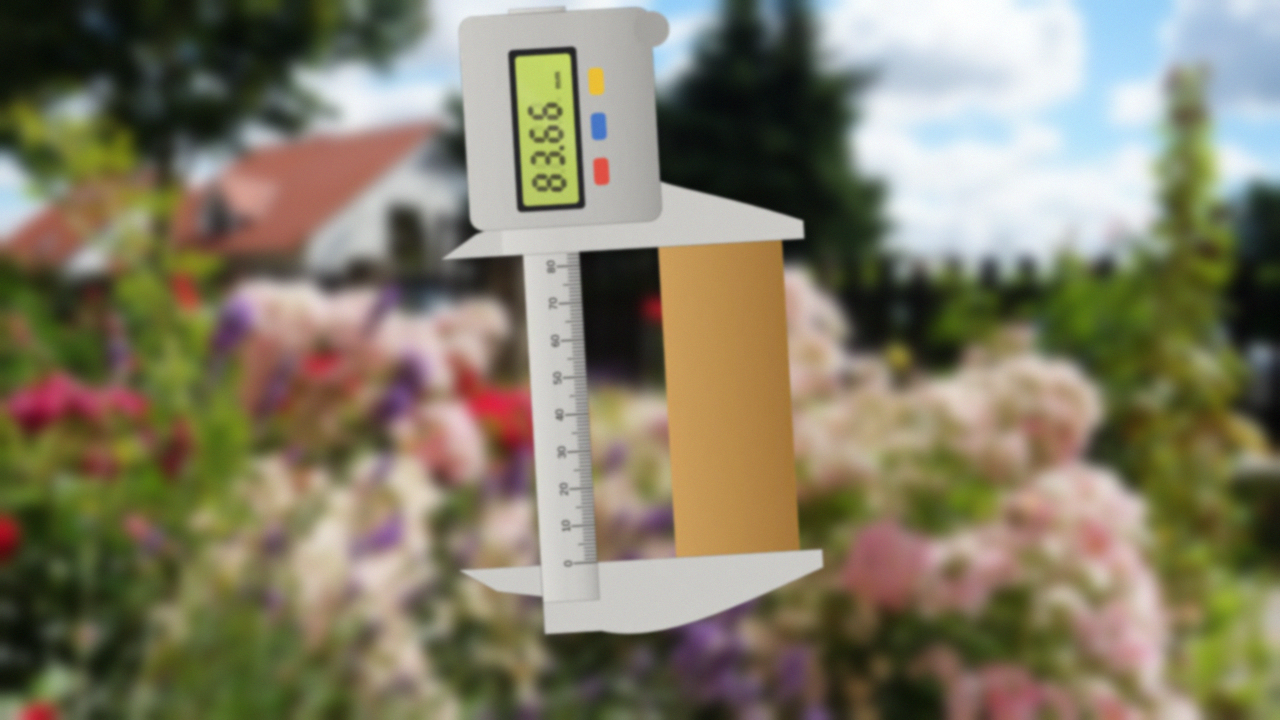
83.66 mm
